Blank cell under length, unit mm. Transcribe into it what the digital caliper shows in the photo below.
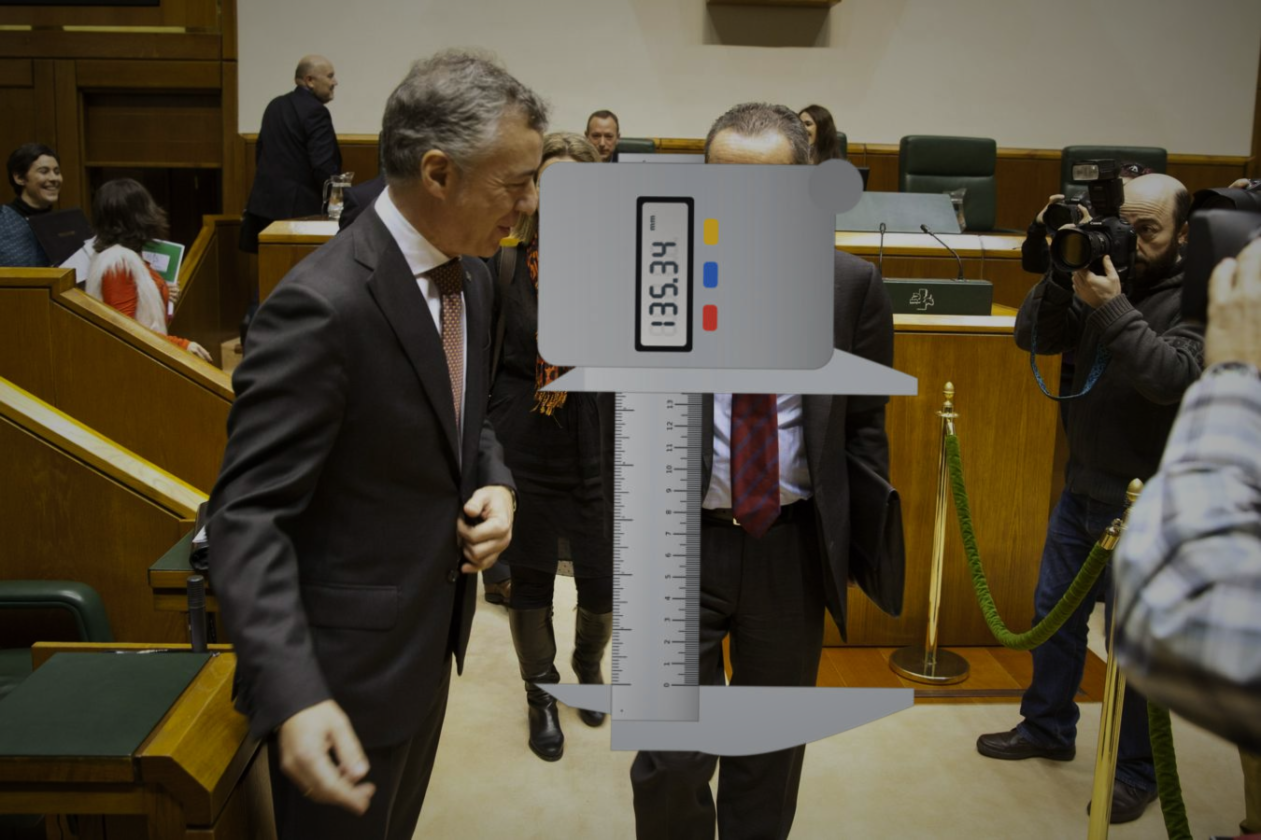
135.34 mm
